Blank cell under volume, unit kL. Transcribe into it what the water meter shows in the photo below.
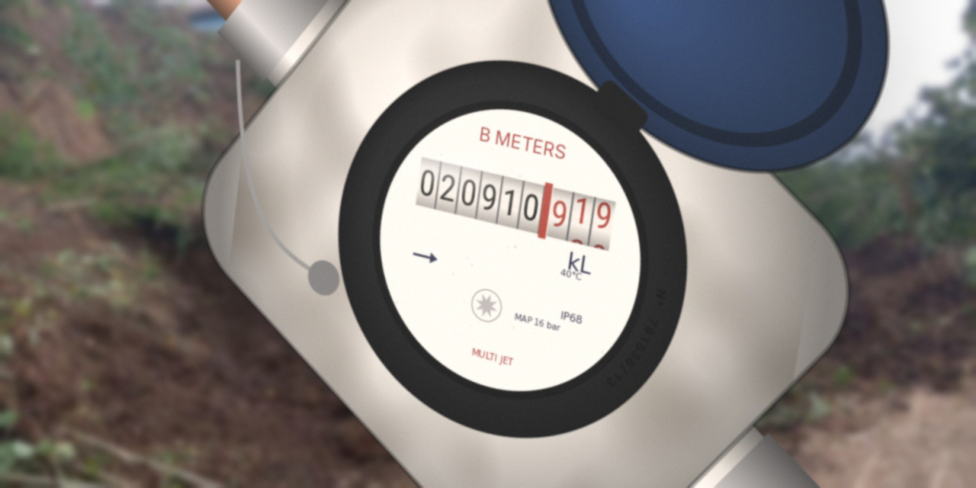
20910.919 kL
